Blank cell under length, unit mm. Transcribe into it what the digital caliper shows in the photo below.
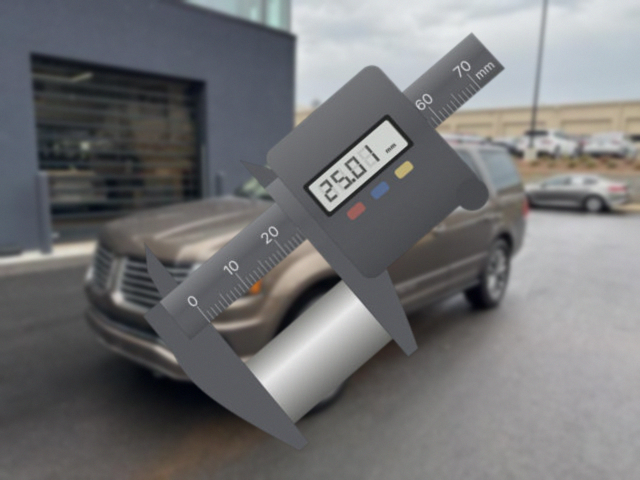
25.01 mm
